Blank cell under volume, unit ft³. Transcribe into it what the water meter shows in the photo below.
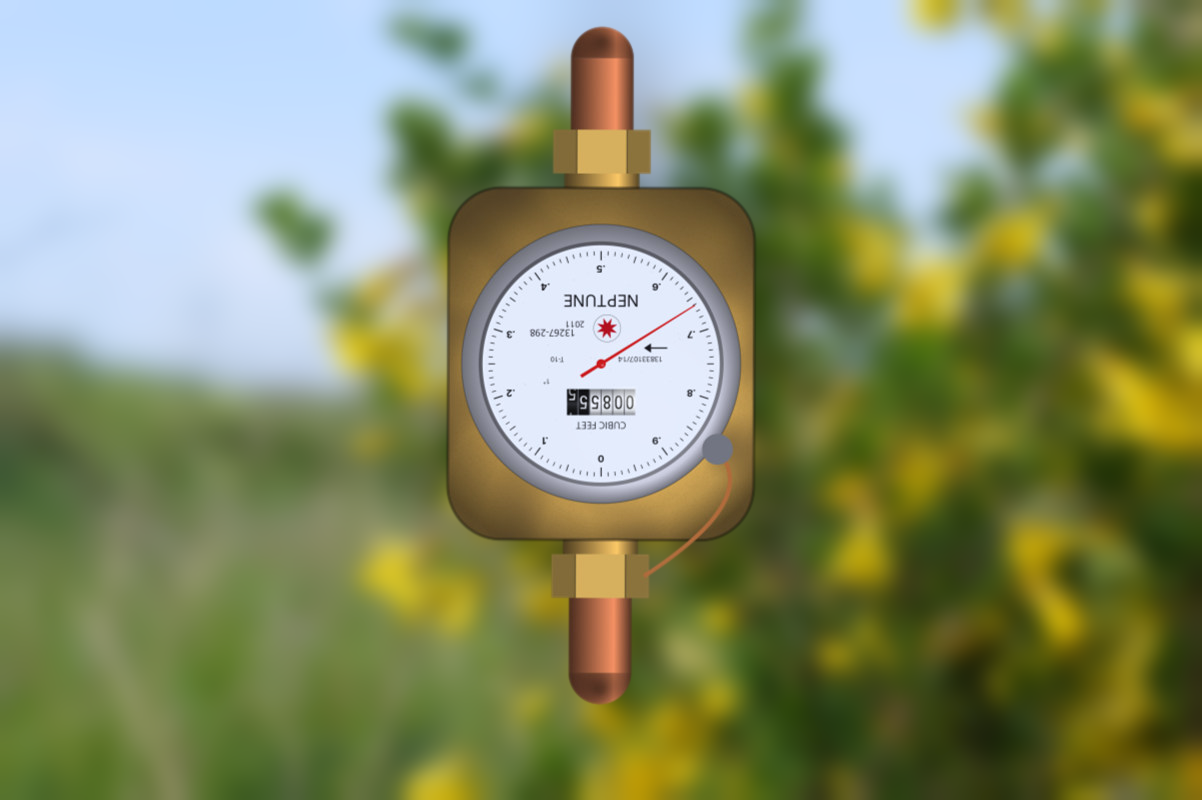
8554.66 ft³
